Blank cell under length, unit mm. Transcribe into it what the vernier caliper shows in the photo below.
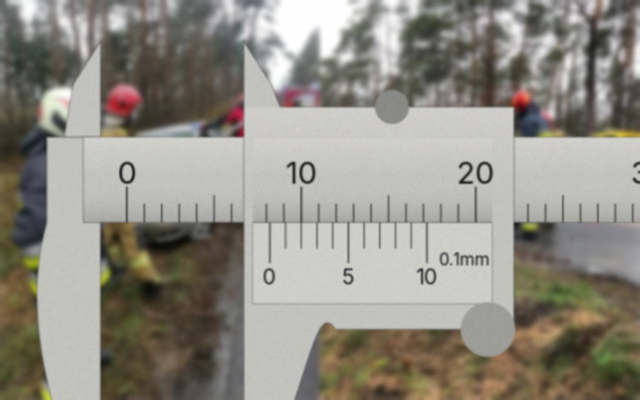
8.2 mm
